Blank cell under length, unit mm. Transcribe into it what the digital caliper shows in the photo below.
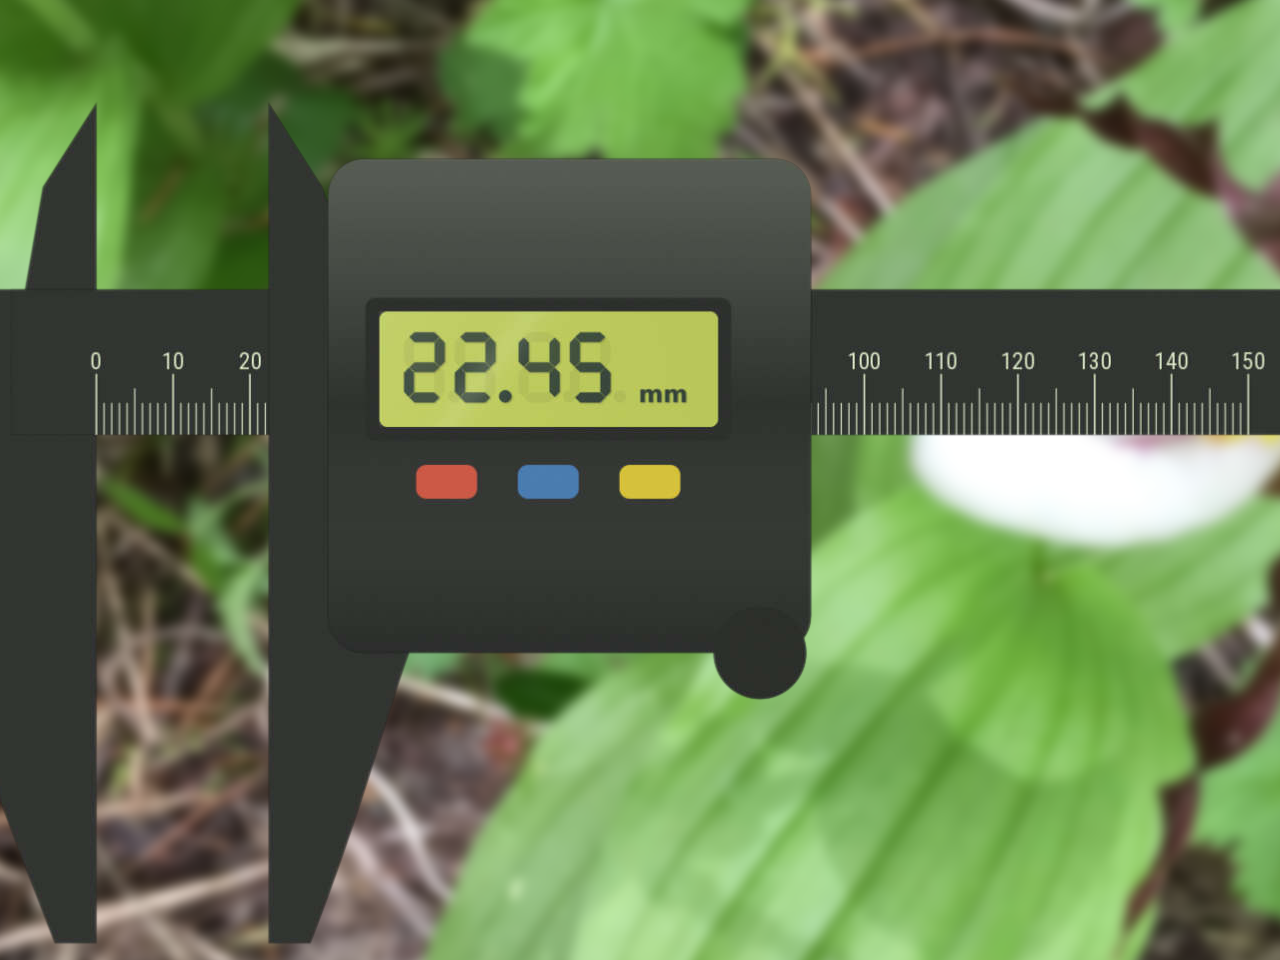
22.45 mm
